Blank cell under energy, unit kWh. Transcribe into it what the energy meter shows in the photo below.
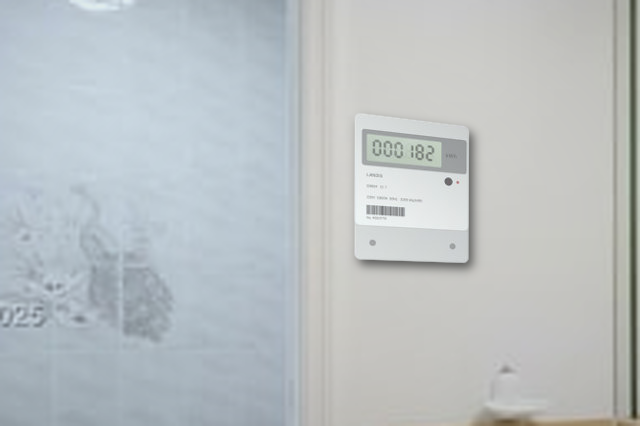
182 kWh
